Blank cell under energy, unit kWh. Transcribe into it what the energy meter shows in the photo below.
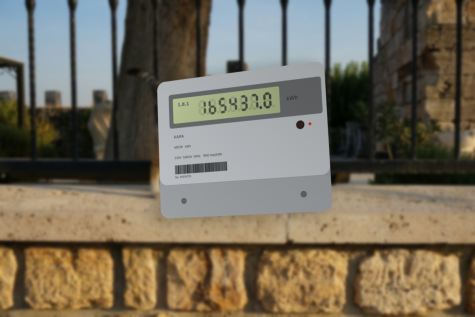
165437.0 kWh
